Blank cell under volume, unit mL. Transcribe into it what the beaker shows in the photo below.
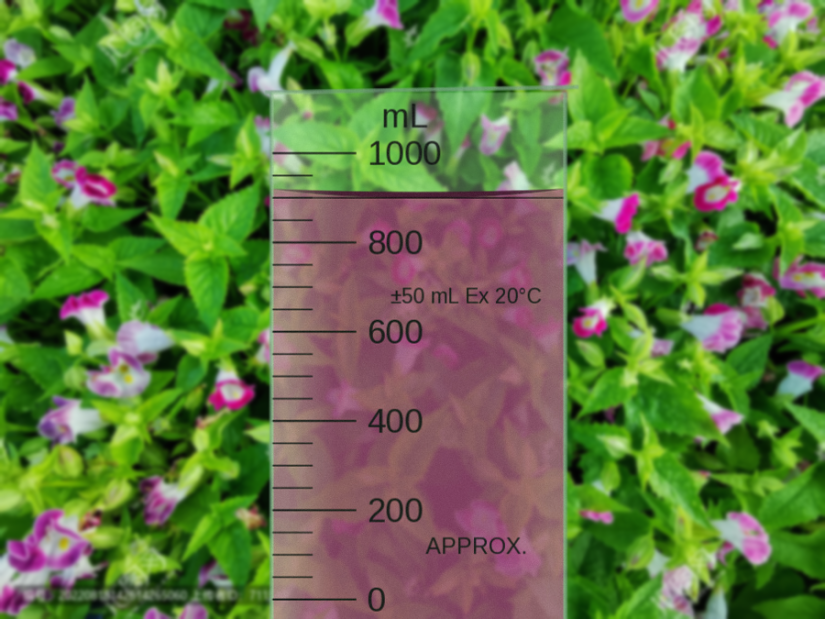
900 mL
